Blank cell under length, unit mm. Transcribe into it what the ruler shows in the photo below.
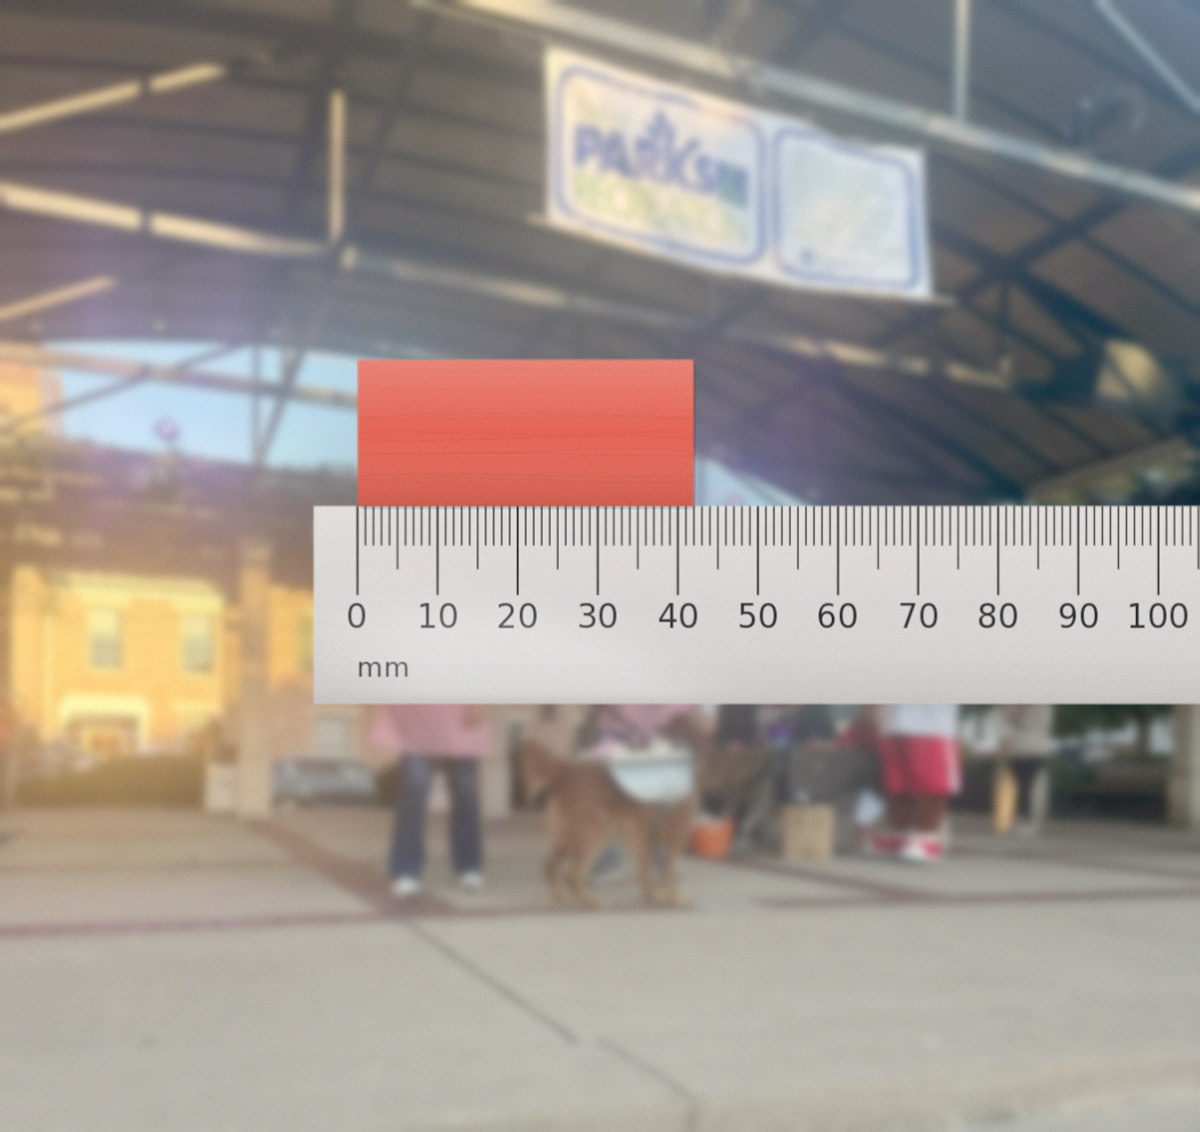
42 mm
